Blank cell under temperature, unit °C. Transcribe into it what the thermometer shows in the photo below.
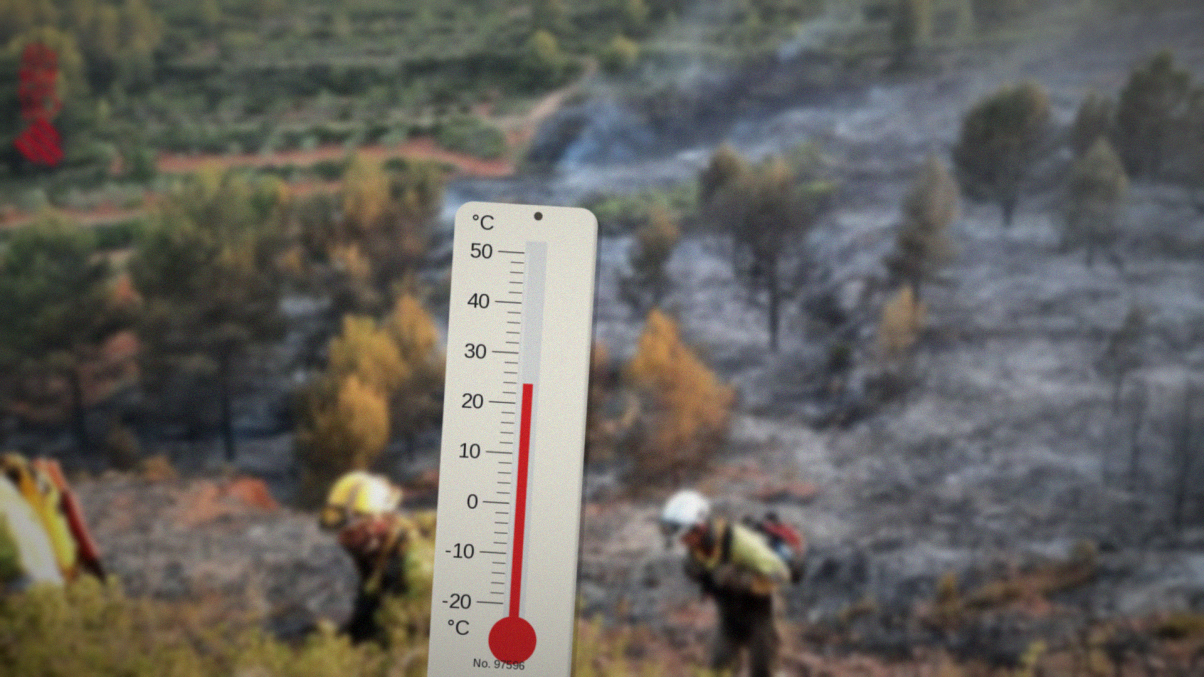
24 °C
